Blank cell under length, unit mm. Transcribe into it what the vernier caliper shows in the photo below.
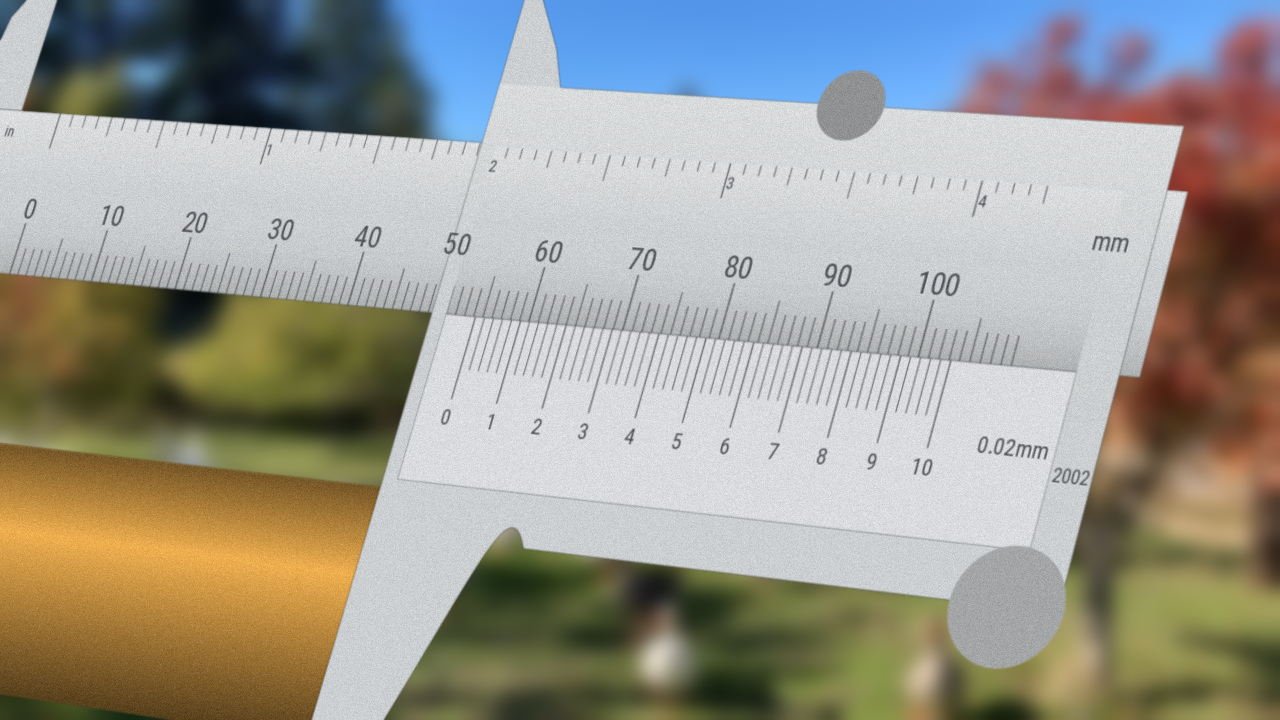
54.2 mm
